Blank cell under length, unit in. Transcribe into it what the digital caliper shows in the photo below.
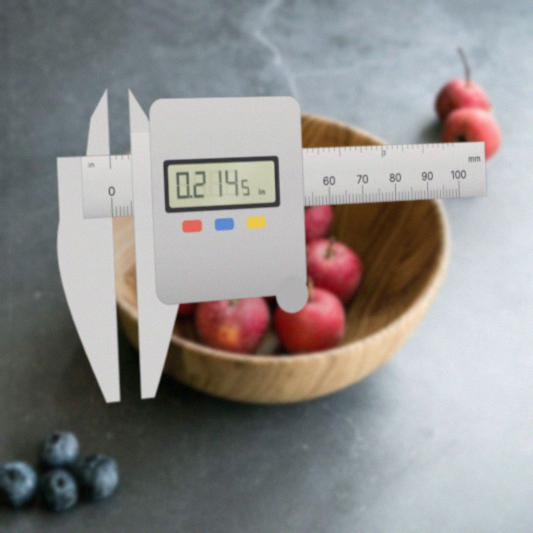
0.2145 in
